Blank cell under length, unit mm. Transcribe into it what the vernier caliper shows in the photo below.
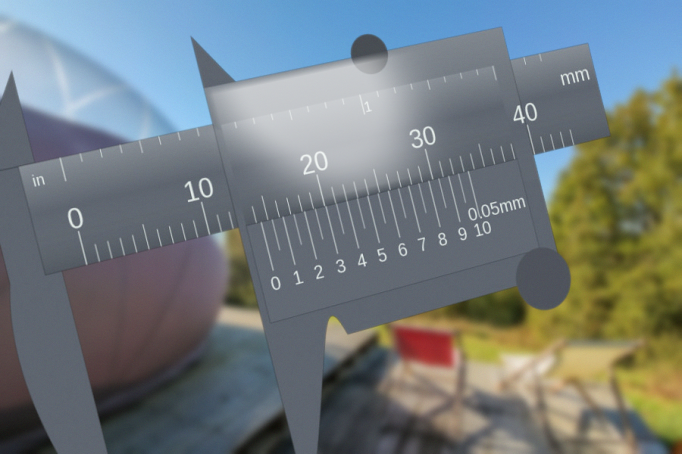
14.4 mm
